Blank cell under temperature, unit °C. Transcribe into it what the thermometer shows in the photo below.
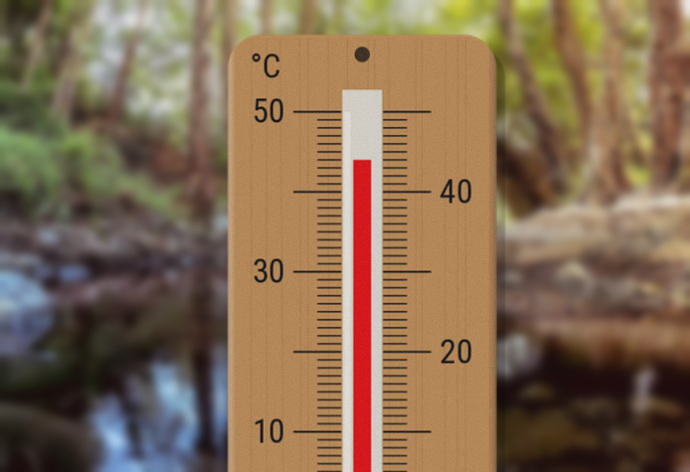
44 °C
